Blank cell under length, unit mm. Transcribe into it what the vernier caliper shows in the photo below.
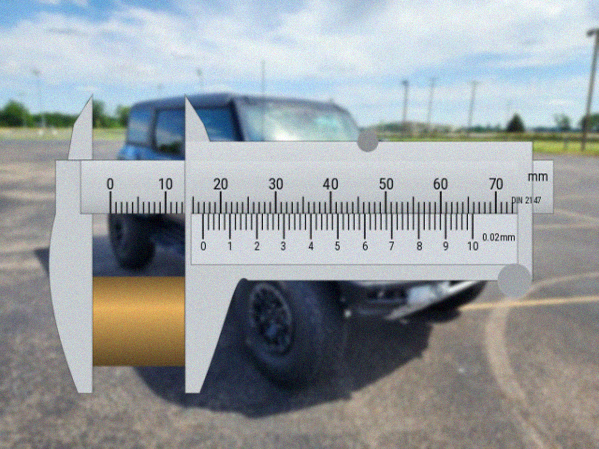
16.8 mm
